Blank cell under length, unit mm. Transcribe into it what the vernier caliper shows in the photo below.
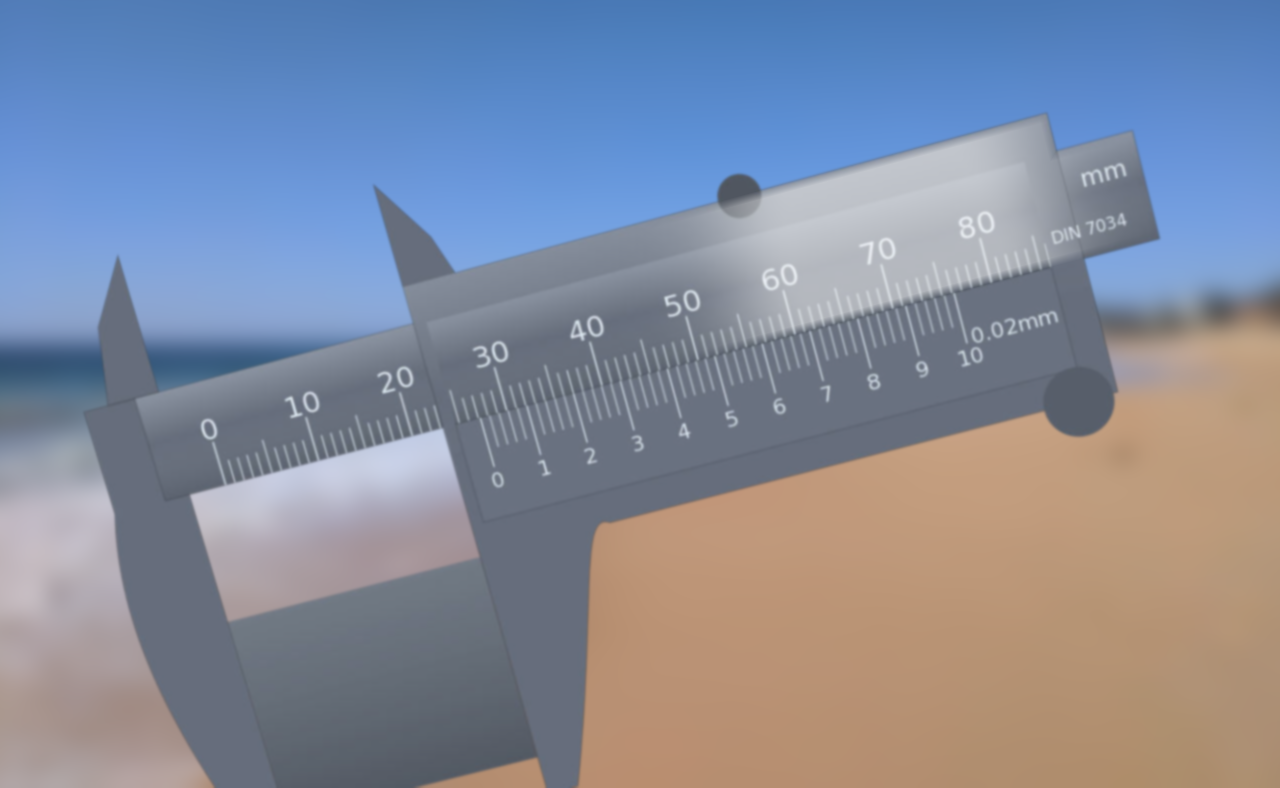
27.2 mm
